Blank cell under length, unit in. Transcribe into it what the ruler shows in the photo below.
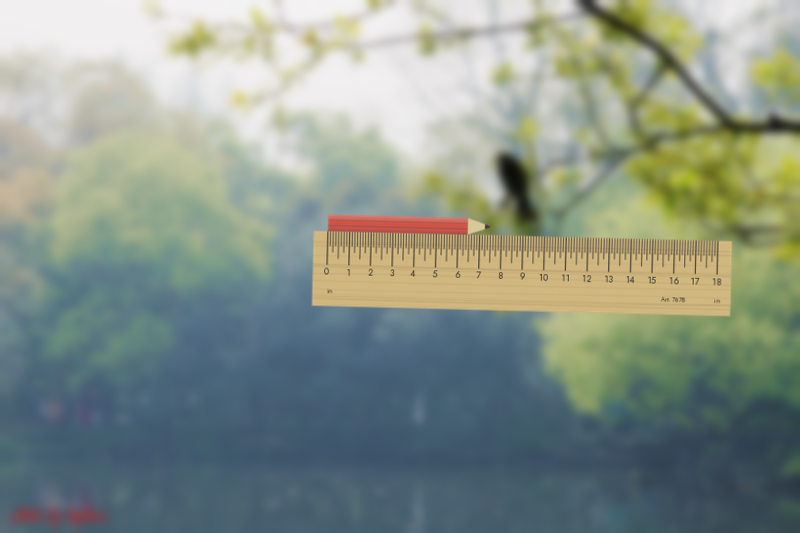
7.5 in
